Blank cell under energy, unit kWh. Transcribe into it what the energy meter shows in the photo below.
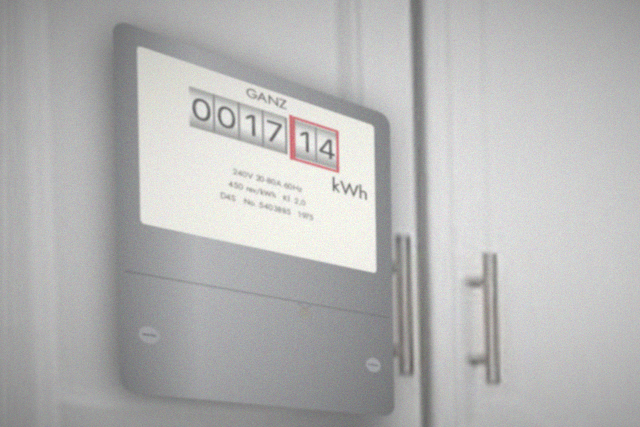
17.14 kWh
